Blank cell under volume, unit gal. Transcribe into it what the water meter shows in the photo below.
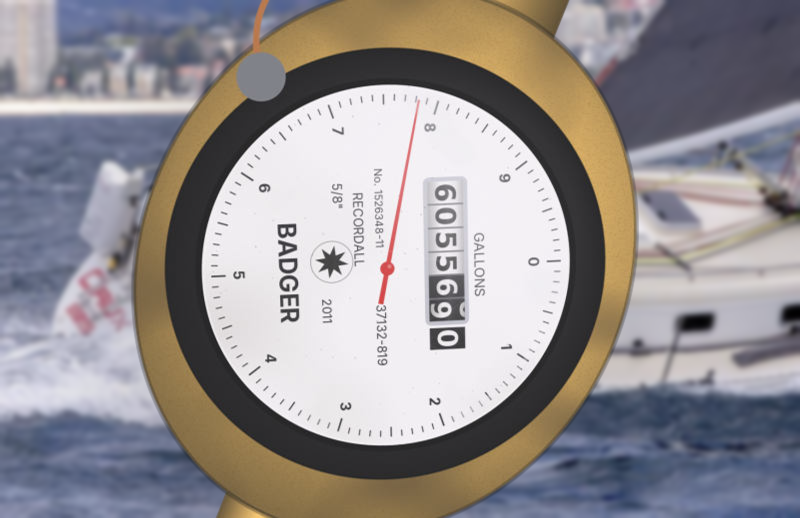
6055687.8 gal
